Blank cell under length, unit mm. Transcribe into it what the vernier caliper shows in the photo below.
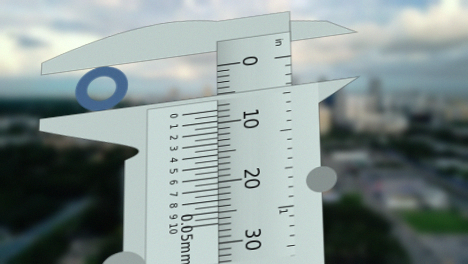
7.8 mm
